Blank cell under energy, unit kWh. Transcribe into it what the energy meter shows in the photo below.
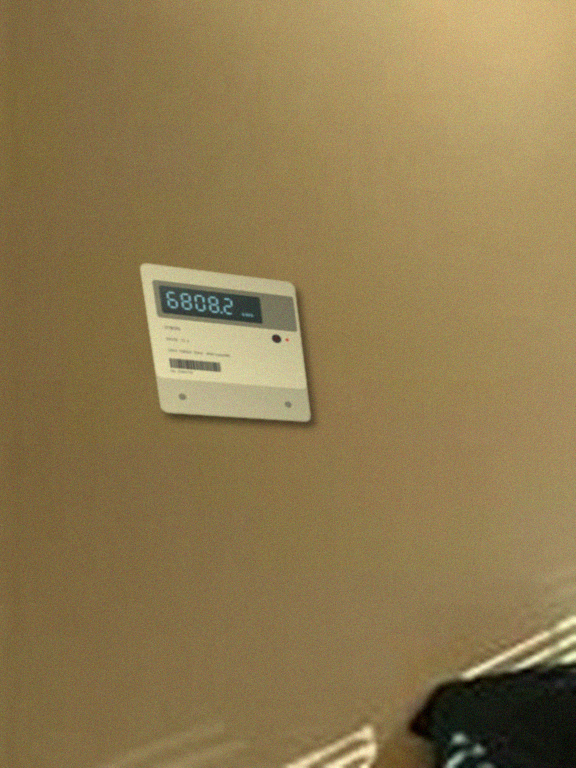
6808.2 kWh
